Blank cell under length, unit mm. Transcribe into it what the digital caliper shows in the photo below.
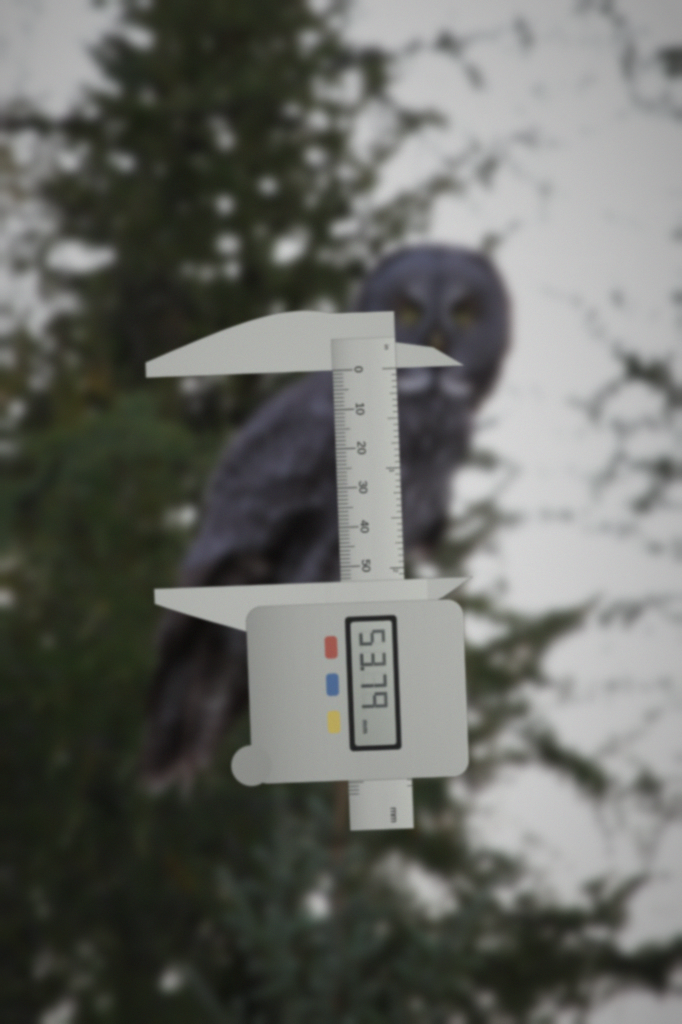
53.79 mm
